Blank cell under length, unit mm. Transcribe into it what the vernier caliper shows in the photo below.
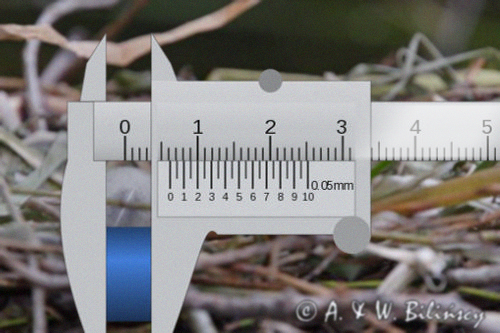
6.2 mm
